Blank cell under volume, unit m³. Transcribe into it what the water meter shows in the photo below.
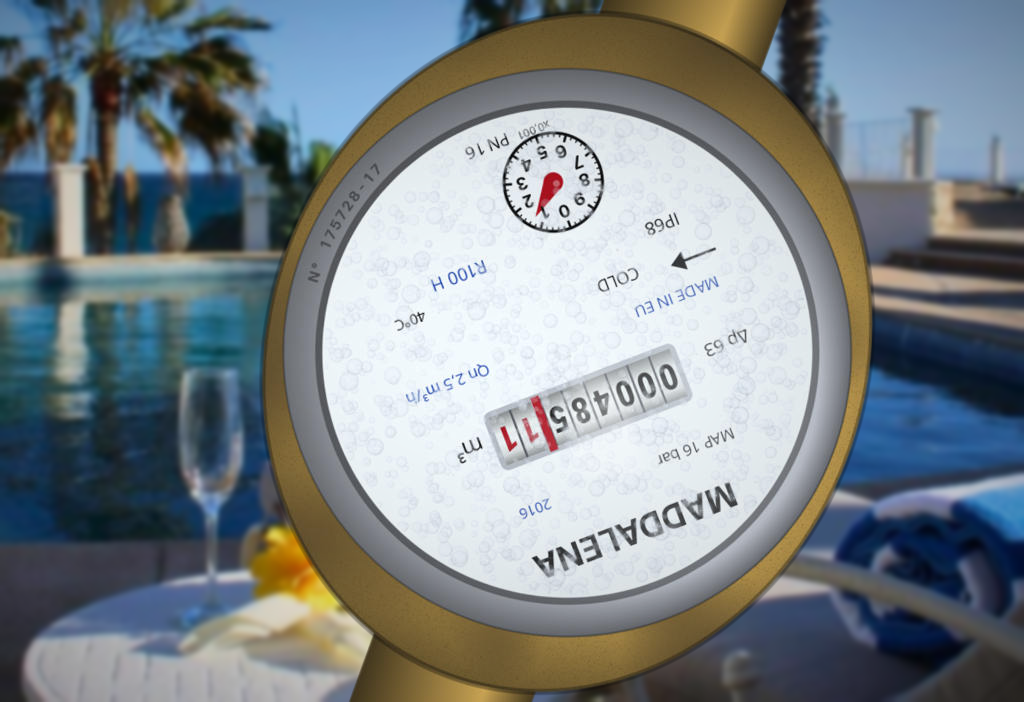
485.111 m³
